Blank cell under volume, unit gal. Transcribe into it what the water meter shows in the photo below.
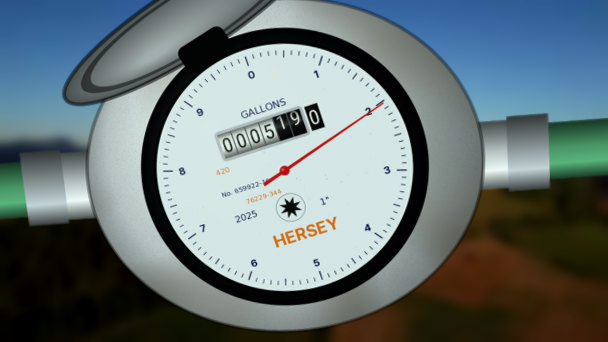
5192.0 gal
